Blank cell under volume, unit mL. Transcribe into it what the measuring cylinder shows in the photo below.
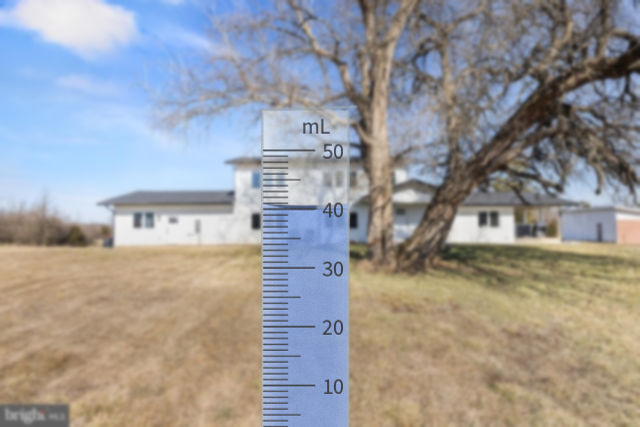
40 mL
